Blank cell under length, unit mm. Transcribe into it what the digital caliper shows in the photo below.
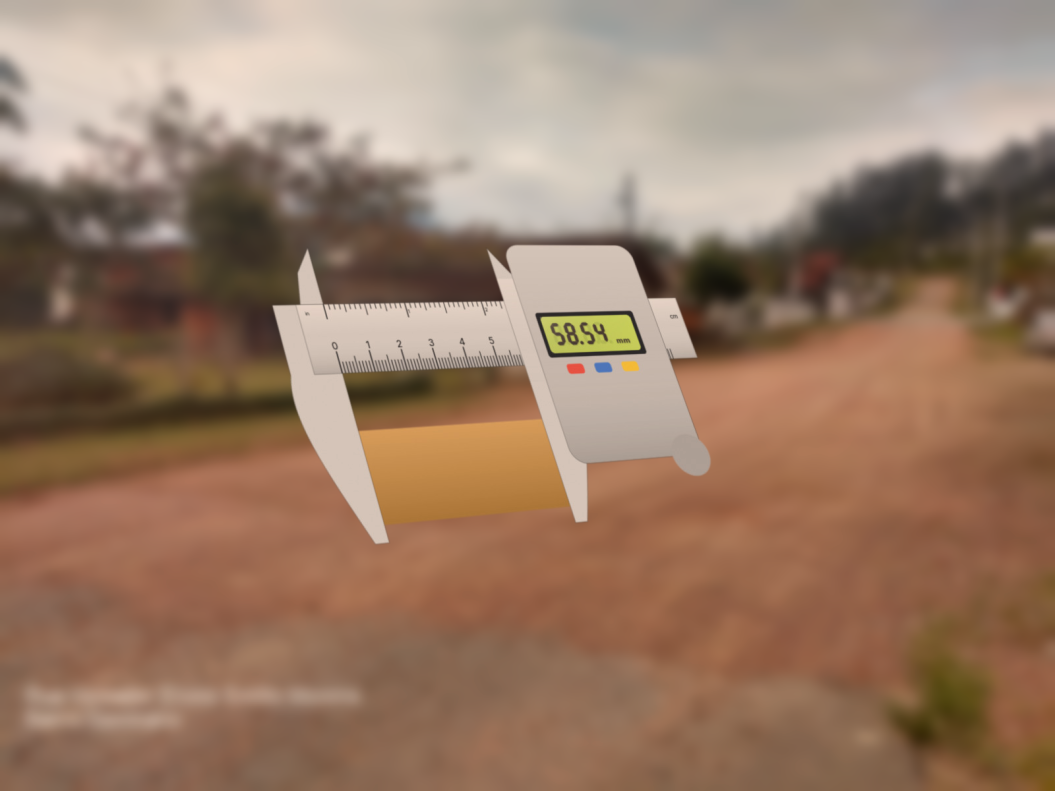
58.54 mm
